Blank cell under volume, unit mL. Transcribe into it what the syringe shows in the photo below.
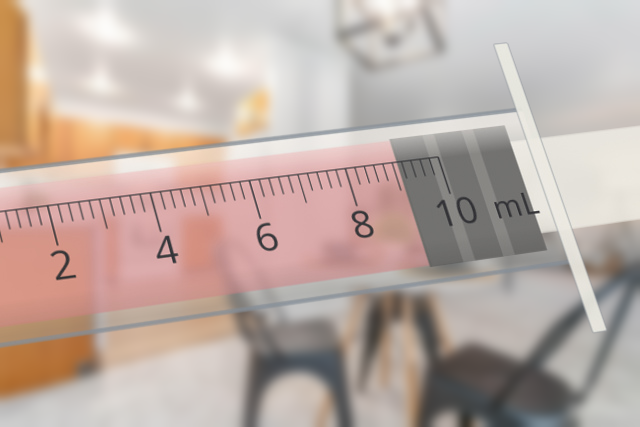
9.1 mL
